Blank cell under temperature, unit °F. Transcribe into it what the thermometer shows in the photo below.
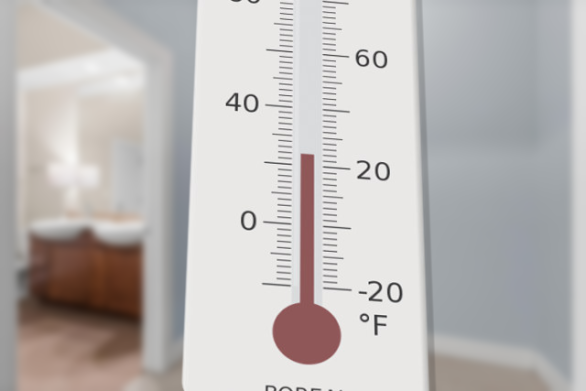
24 °F
